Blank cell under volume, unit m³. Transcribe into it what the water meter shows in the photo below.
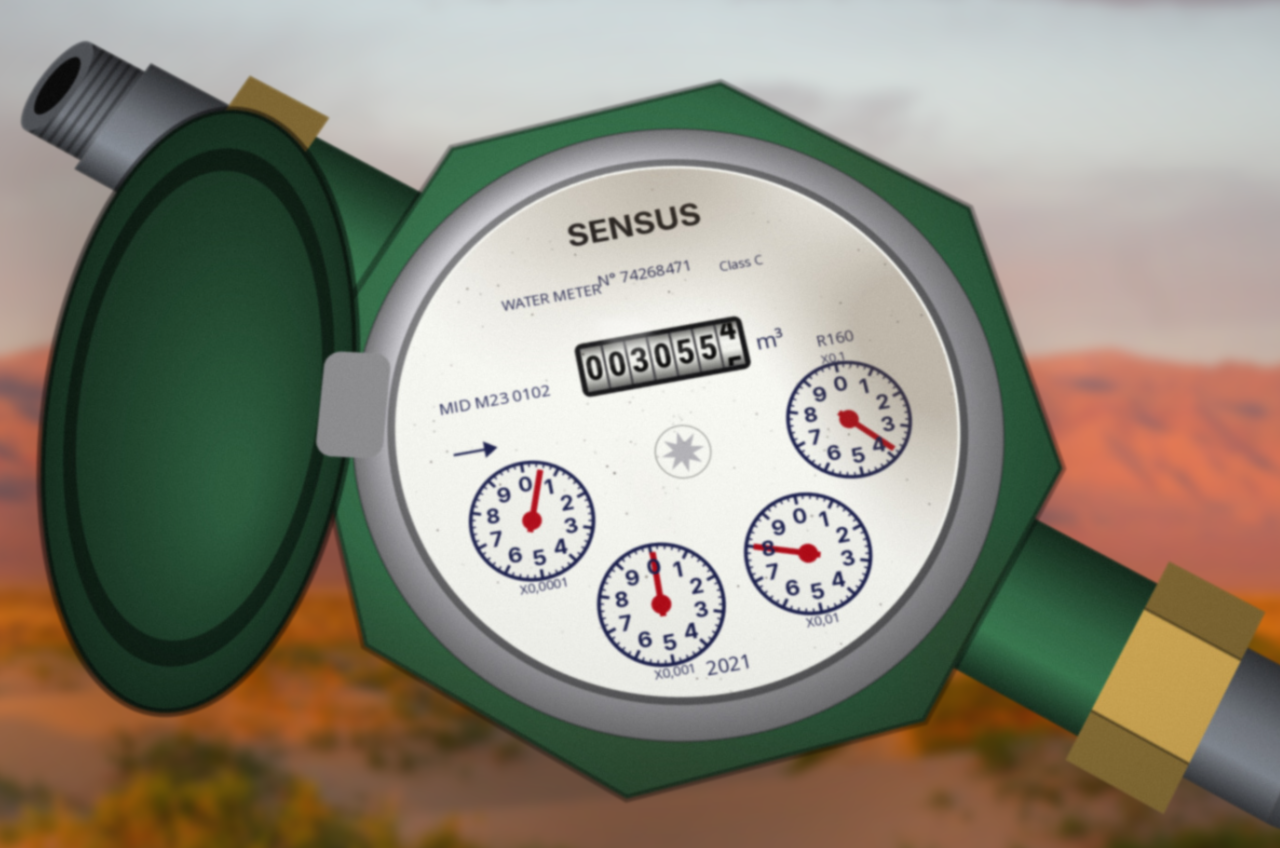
30554.3800 m³
